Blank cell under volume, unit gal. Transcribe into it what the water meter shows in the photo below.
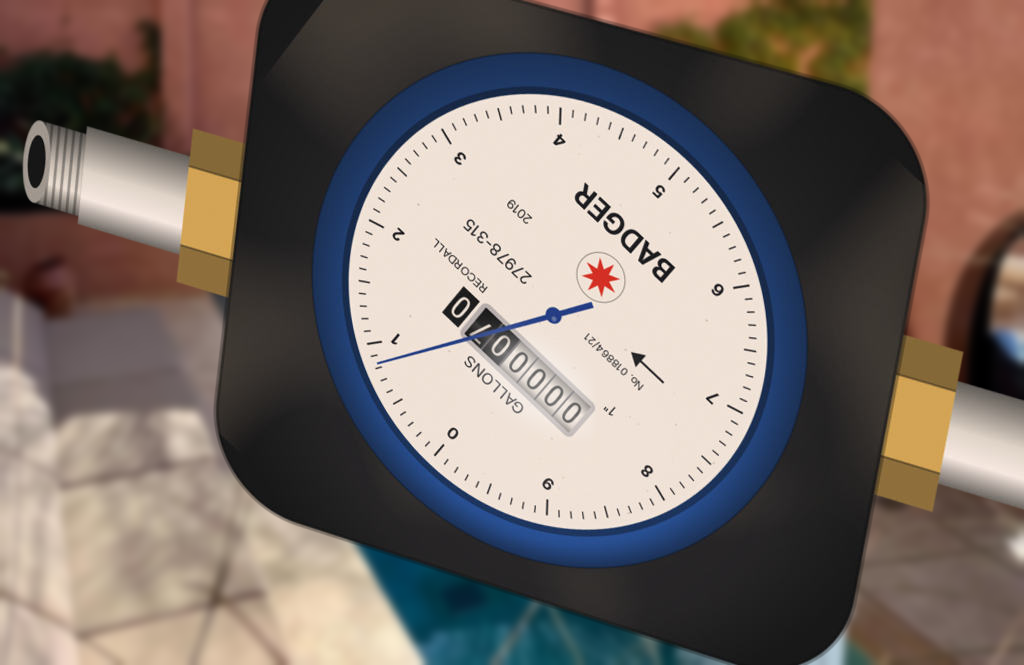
70.8 gal
